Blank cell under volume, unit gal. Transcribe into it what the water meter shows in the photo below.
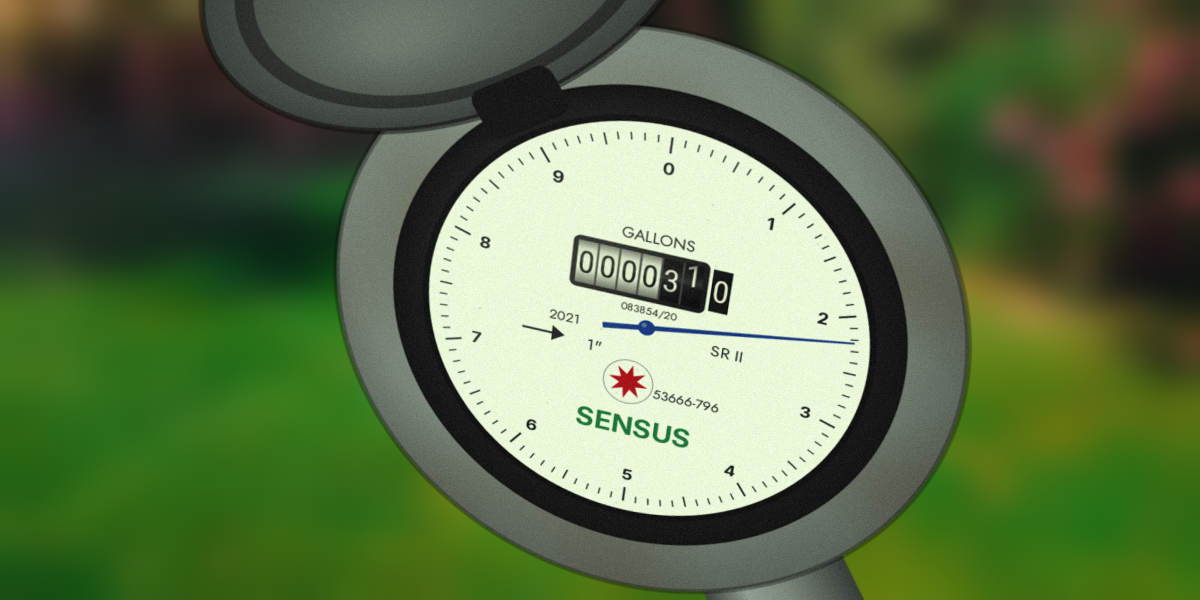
312.2 gal
